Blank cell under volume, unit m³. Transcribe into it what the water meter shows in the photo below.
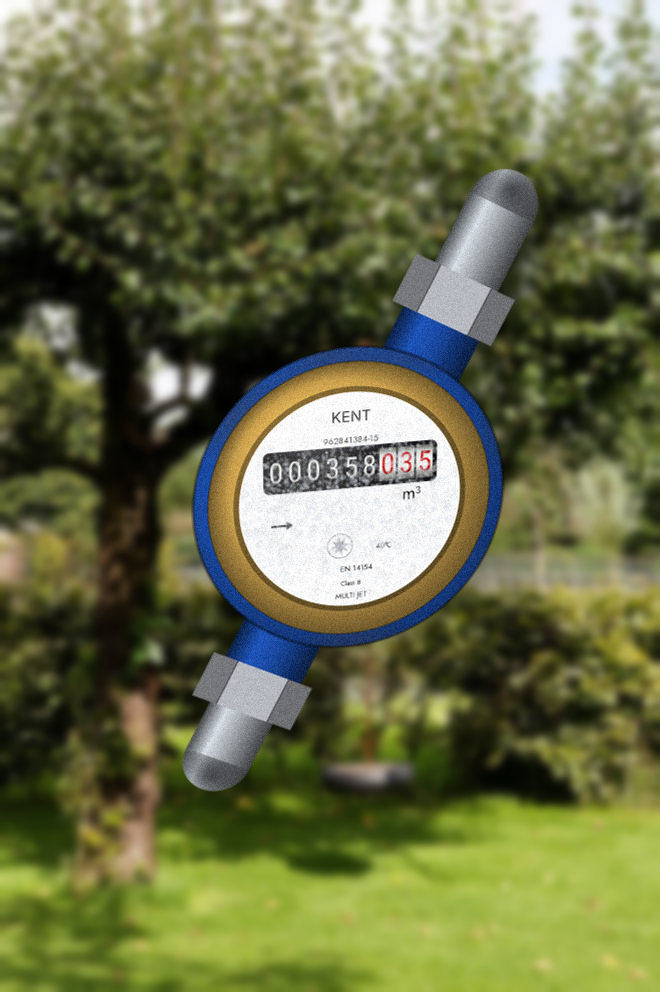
358.035 m³
